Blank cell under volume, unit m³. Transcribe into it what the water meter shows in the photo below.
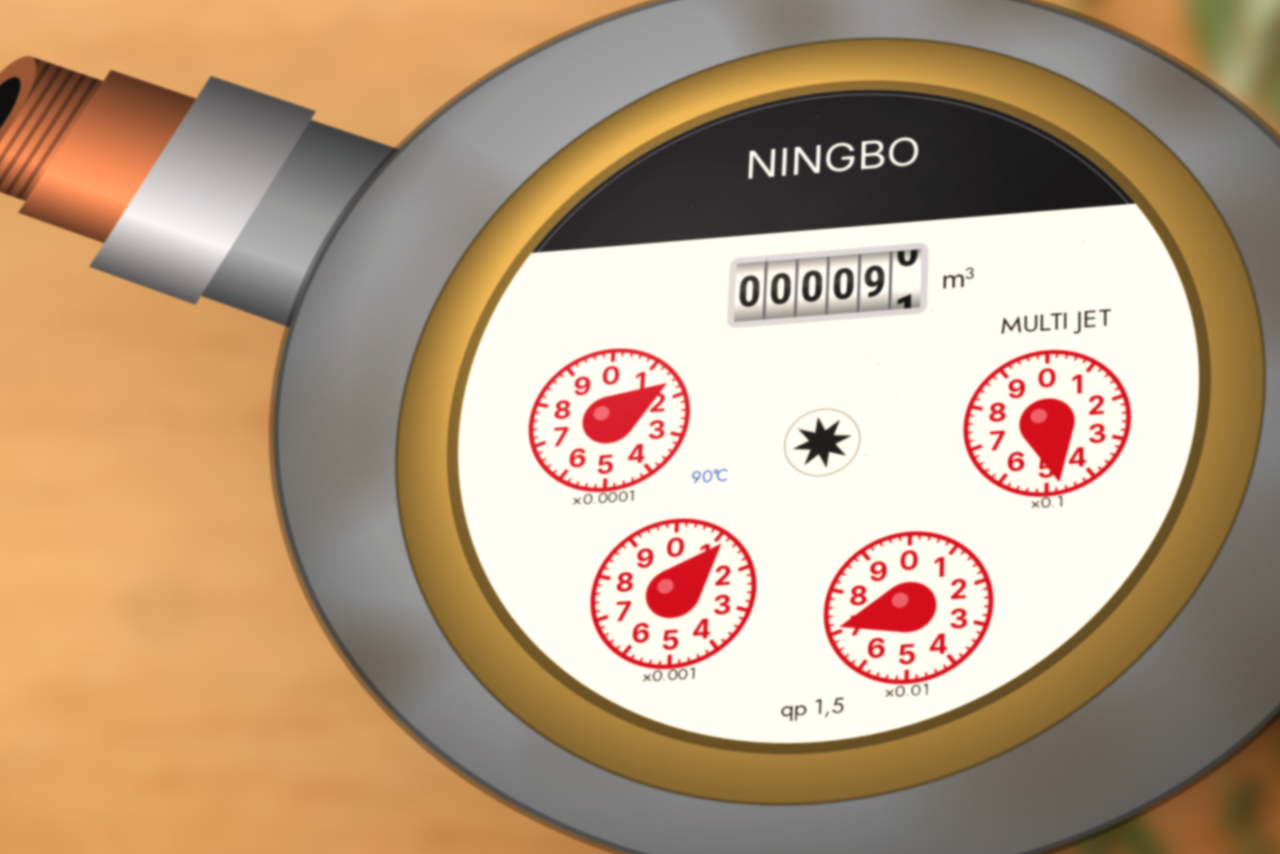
90.4711 m³
